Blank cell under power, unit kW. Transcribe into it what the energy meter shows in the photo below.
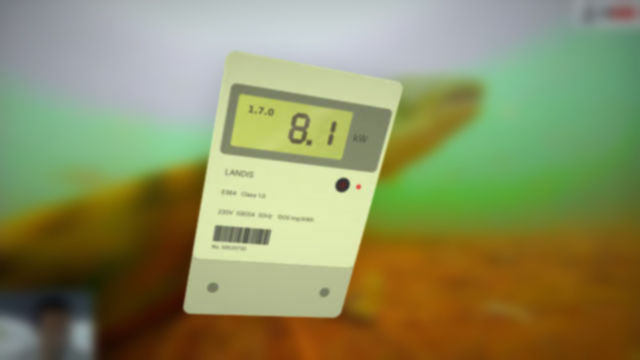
8.1 kW
